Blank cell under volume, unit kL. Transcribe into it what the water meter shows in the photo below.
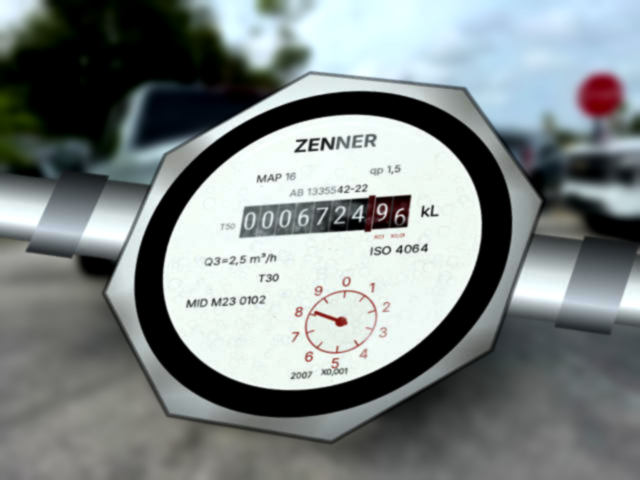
6724.958 kL
